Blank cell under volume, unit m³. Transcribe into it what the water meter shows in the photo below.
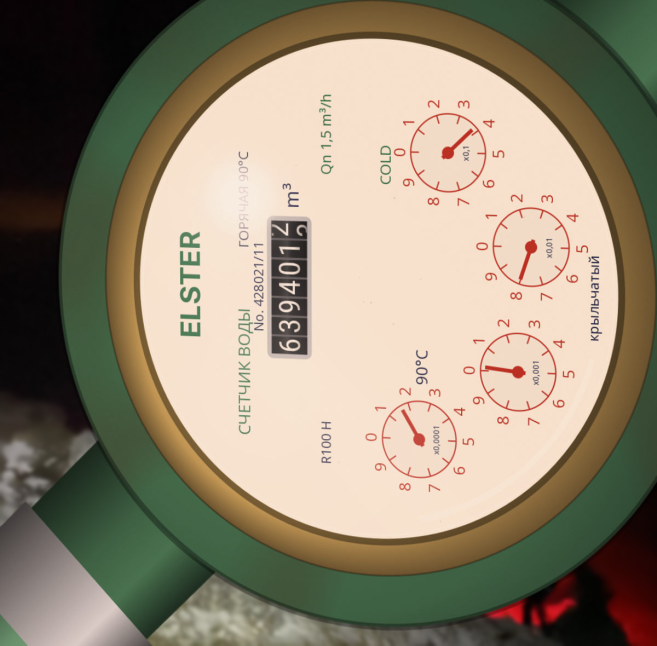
6394012.3801 m³
